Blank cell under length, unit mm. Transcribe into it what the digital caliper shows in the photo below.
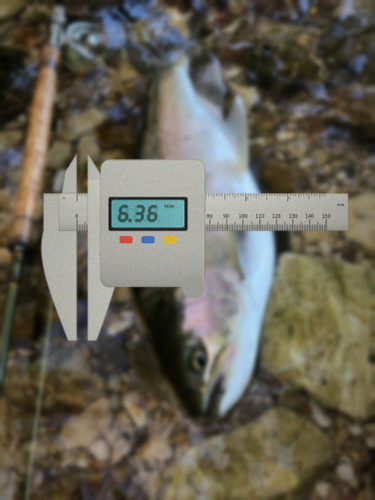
6.36 mm
